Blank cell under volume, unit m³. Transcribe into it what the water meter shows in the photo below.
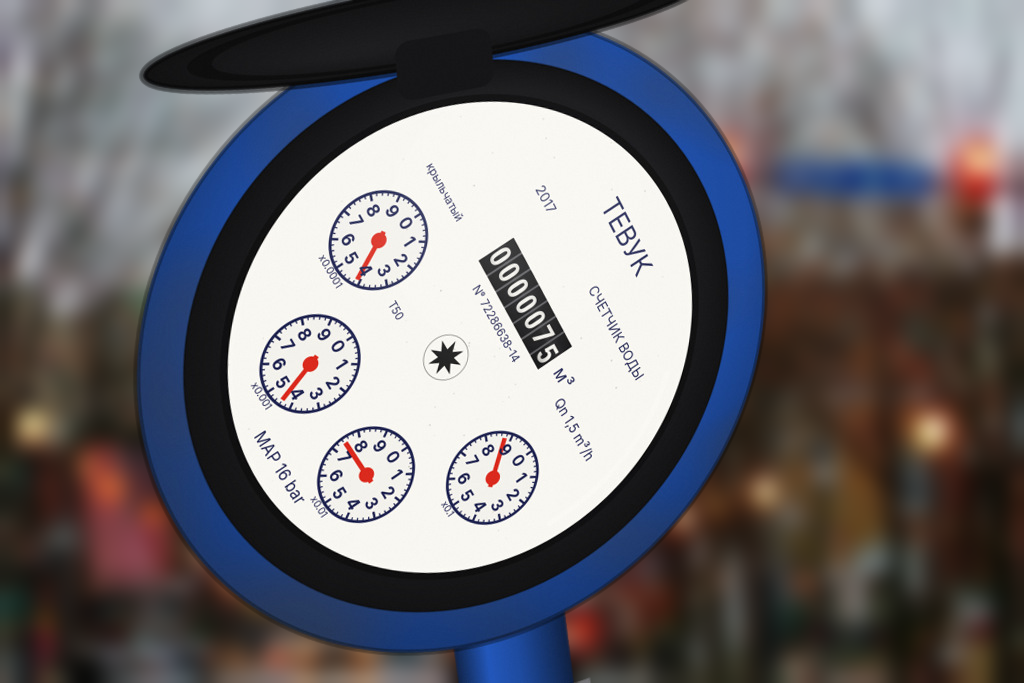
74.8744 m³
